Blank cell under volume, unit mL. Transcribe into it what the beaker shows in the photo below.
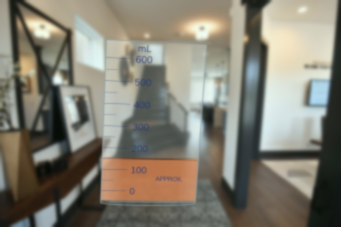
150 mL
